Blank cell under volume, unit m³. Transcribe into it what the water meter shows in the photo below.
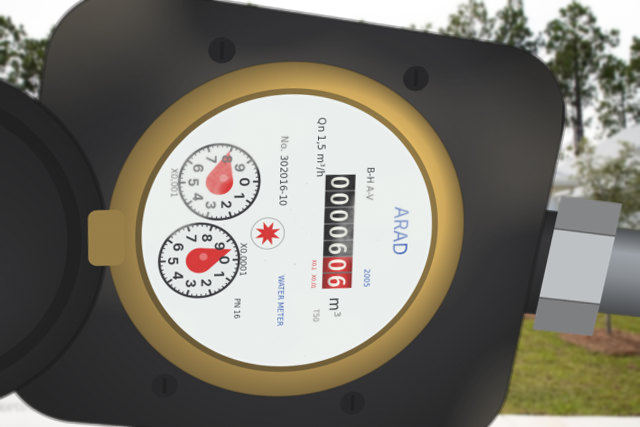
6.0679 m³
